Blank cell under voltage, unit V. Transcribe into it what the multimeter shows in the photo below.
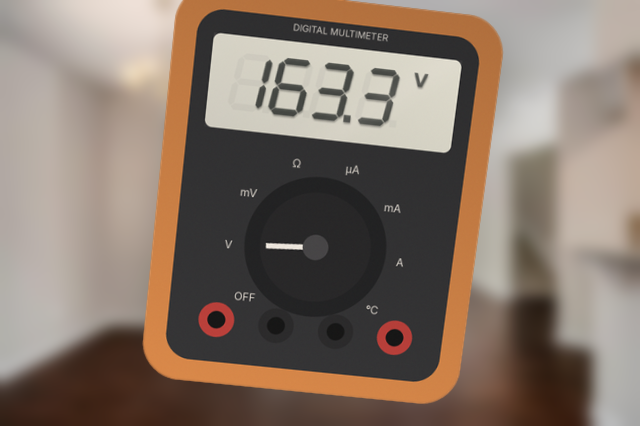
163.3 V
